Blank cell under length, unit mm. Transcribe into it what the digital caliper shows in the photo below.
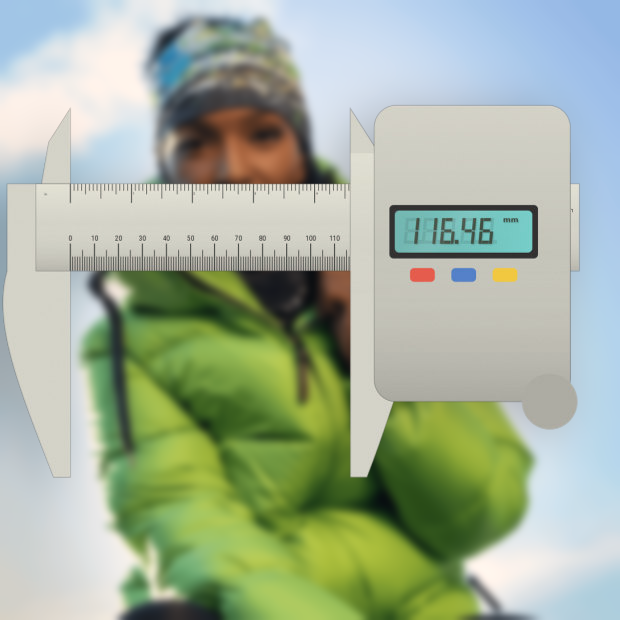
116.46 mm
